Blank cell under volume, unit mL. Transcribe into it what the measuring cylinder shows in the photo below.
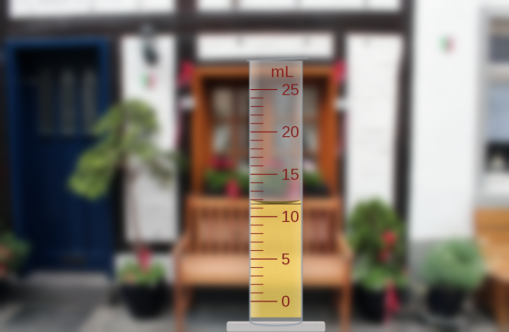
11.5 mL
